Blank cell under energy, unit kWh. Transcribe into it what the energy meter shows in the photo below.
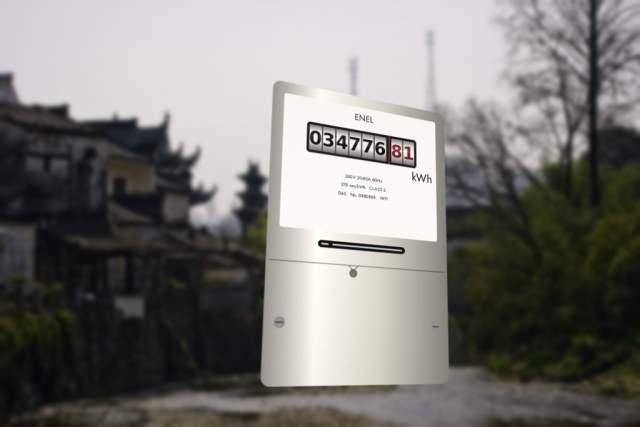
34776.81 kWh
